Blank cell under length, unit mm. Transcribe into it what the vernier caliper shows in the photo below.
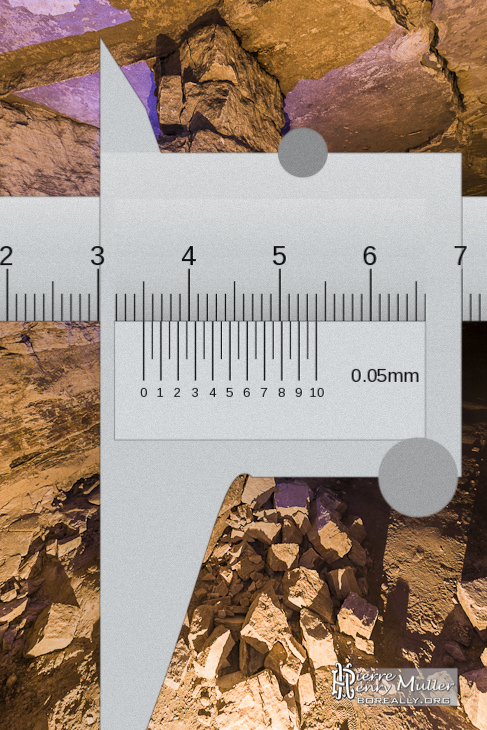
35.0 mm
